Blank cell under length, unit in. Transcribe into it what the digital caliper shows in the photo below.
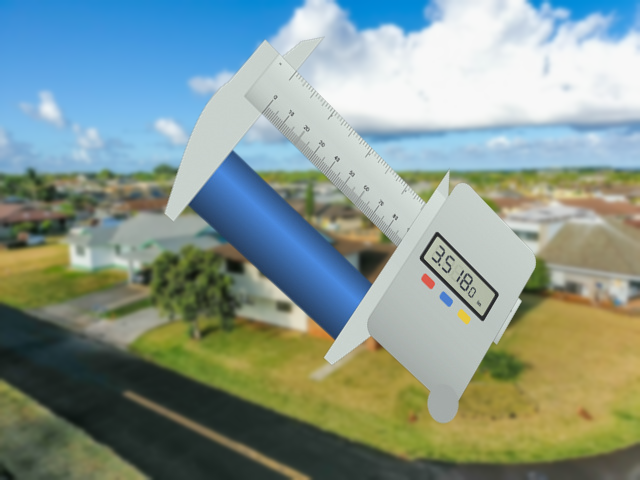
3.5180 in
